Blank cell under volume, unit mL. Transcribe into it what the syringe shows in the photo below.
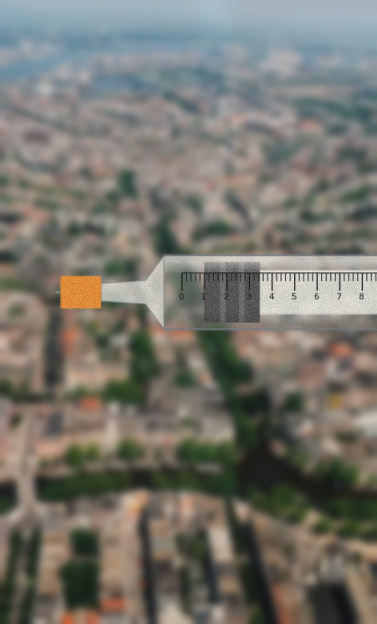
1 mL
